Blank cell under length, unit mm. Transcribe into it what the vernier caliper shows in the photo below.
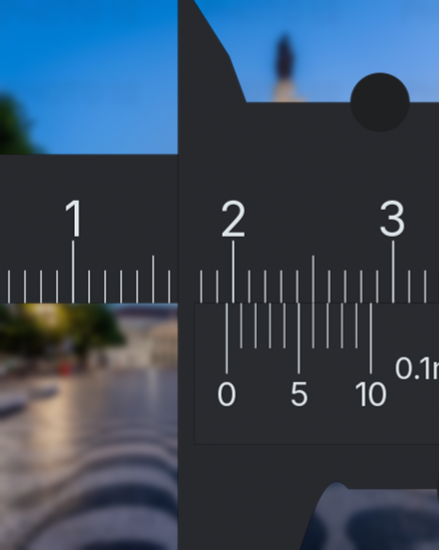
19.6 mm
